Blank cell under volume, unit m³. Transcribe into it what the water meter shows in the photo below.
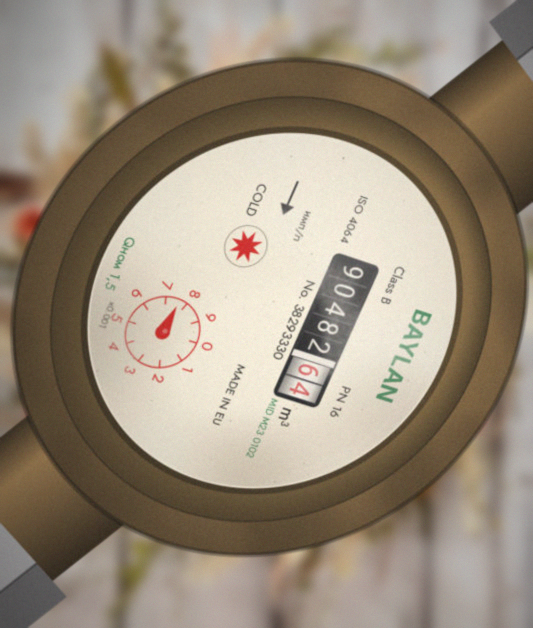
90482.647 m³
